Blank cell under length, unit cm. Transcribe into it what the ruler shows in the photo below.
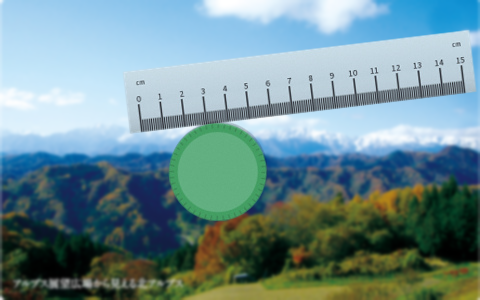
4.5 cm
